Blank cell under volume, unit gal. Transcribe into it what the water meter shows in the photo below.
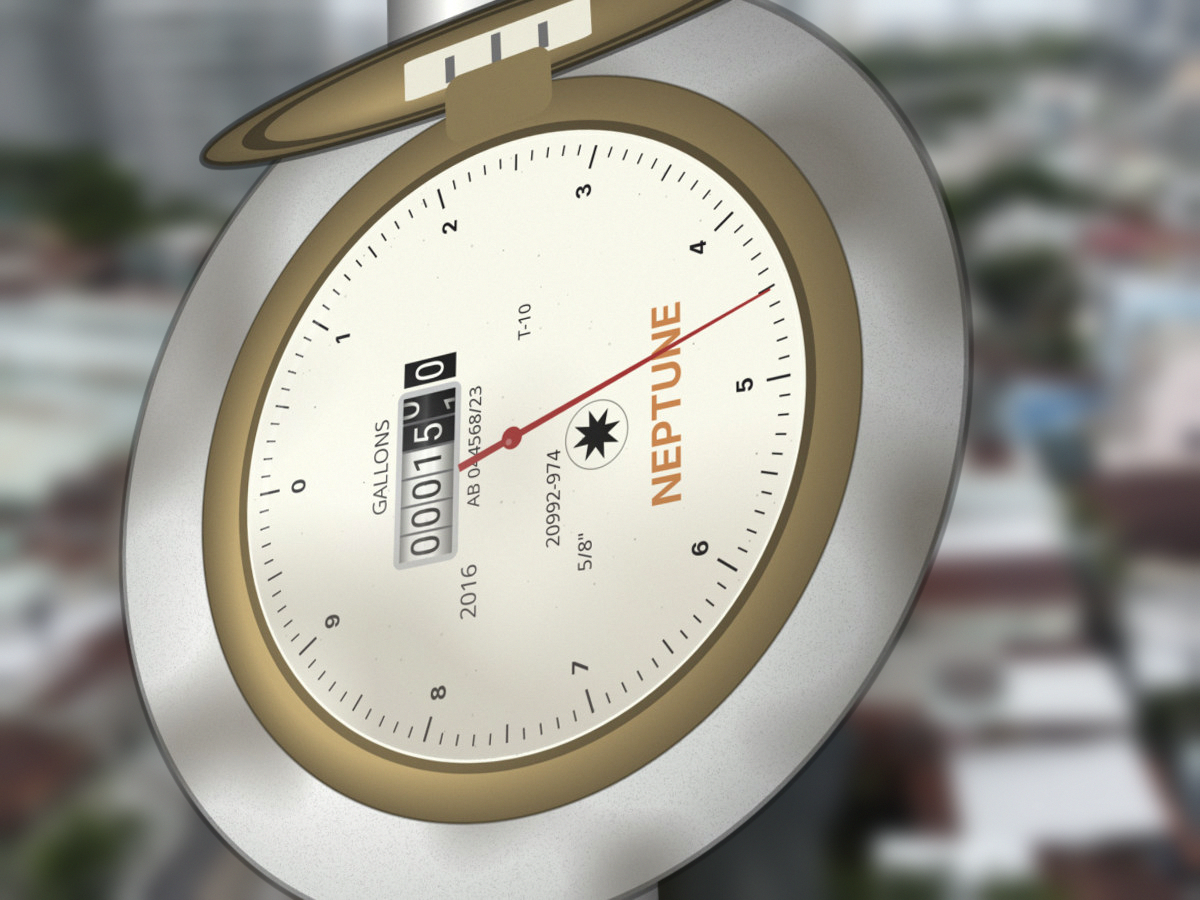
1504.5 gal
